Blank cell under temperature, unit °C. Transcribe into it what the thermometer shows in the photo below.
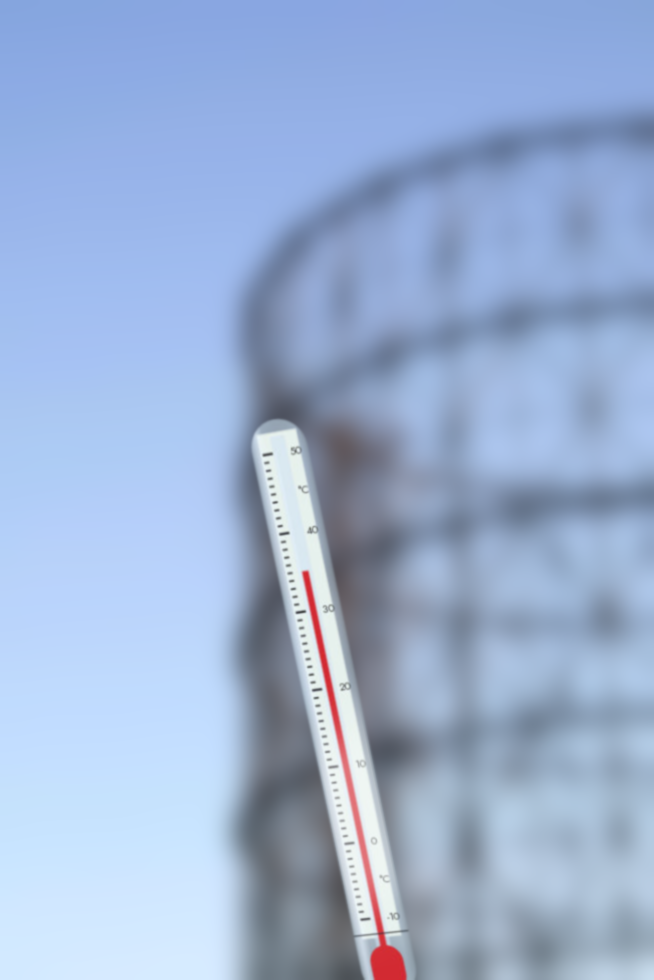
35 °C
